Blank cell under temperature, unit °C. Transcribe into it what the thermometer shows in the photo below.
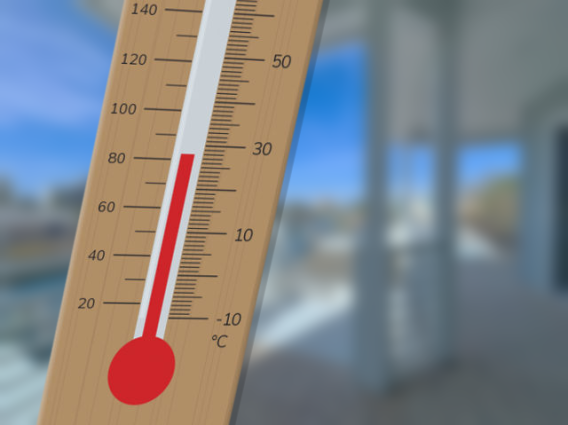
28 °C
